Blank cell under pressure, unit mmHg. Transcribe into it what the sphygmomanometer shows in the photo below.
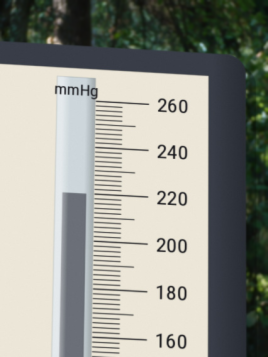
220 mmHg
